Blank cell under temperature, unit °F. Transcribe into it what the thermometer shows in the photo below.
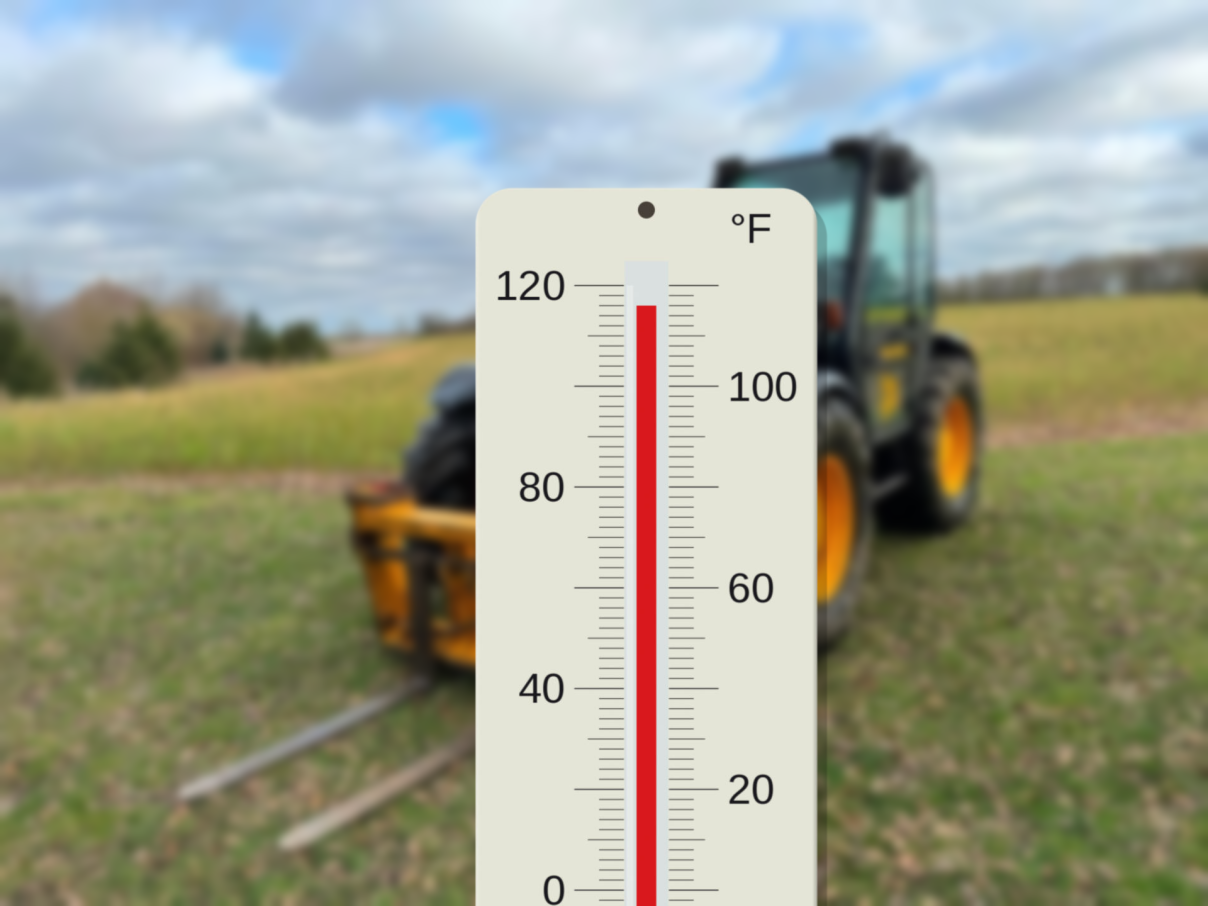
116 °F
